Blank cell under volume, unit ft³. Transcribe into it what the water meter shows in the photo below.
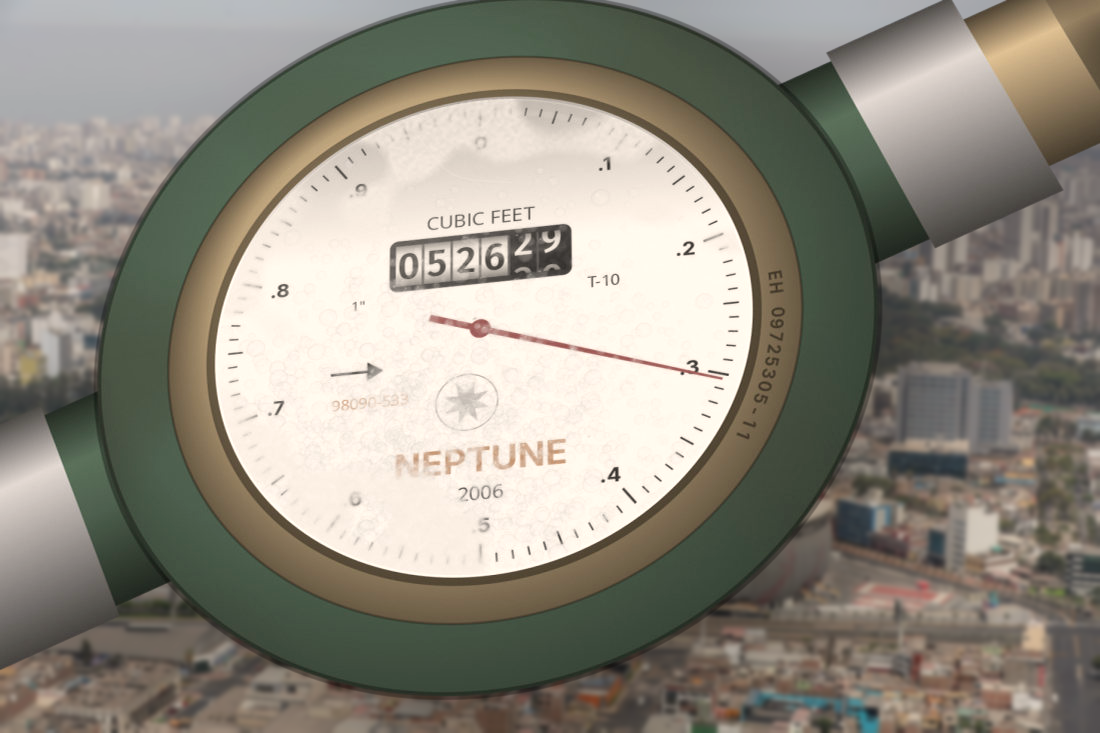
52629.30 ft³
